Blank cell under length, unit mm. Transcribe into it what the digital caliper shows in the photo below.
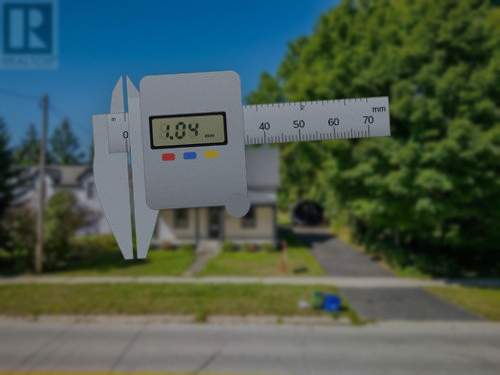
1.04 mm
